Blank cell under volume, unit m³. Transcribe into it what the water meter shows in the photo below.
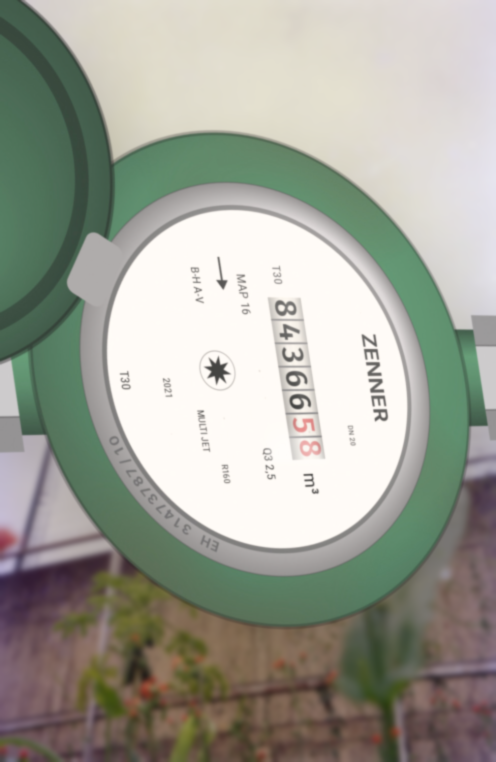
84366.58 m³
